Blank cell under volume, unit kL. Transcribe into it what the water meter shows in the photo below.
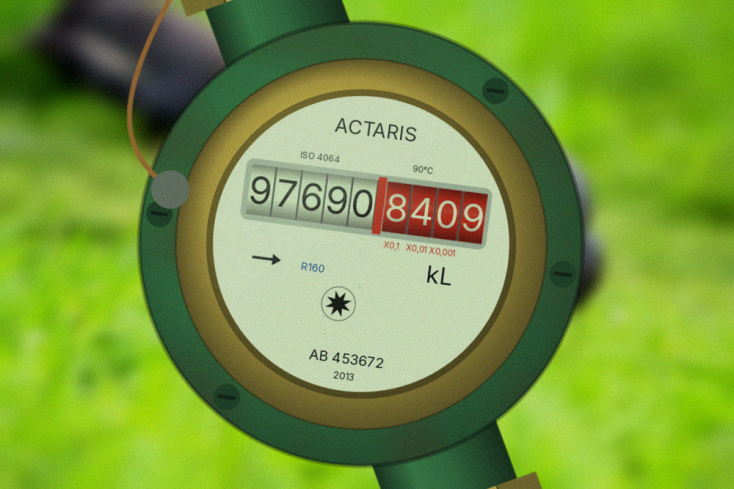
97690.8409 kL
